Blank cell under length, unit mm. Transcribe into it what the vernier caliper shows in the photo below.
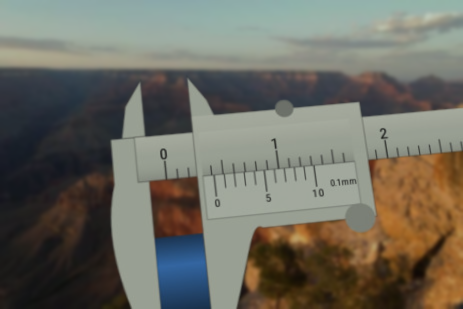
4.2 mm
